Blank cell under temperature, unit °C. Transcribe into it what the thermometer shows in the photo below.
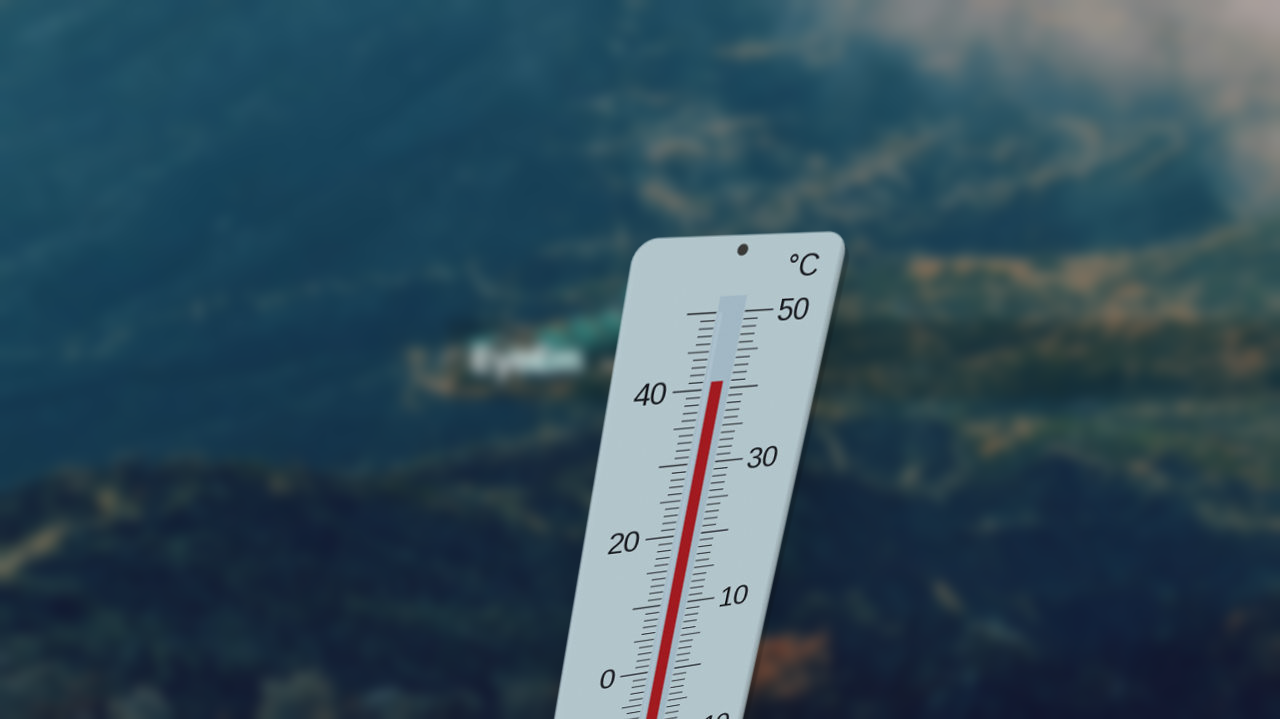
41 °C
